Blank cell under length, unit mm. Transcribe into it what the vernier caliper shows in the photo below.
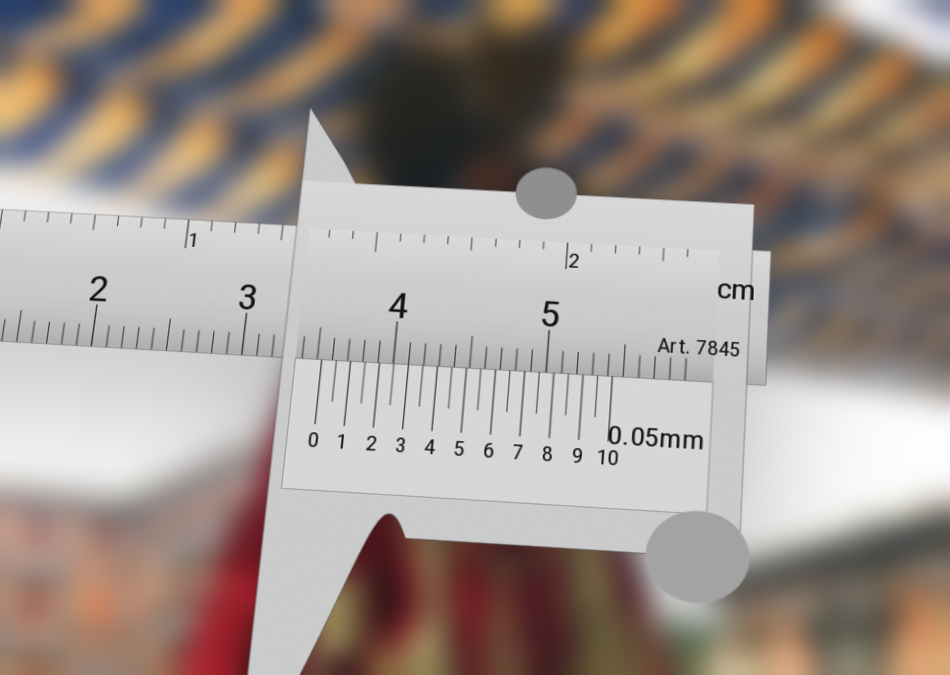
35.3 mm
